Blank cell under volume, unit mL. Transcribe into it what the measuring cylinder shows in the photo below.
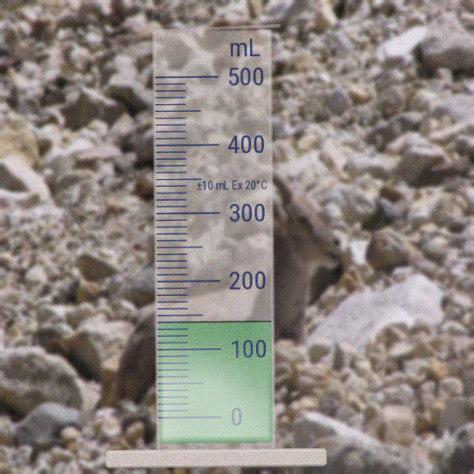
140 mL
